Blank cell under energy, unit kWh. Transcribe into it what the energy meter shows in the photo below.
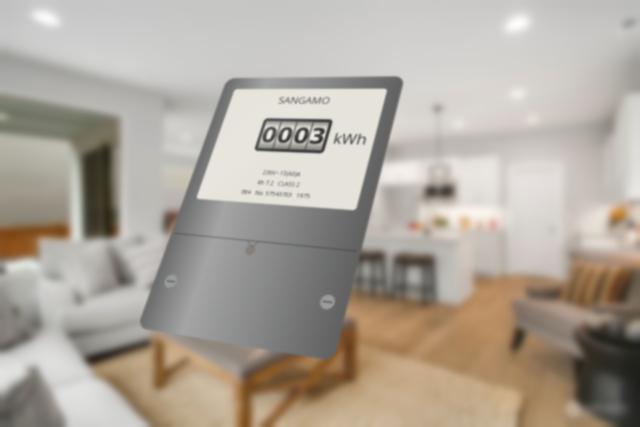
3 kWh
